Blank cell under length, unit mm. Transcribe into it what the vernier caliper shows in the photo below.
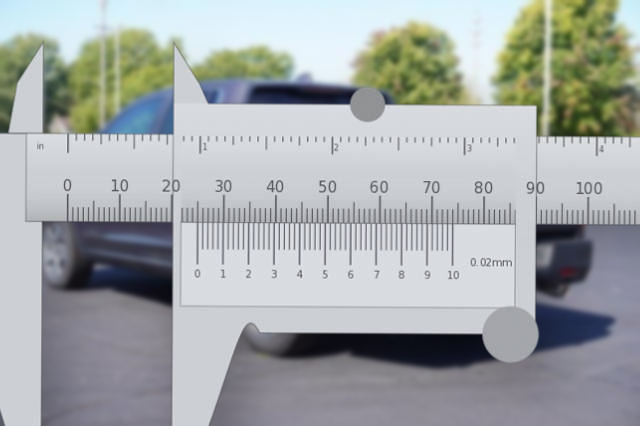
25.0 mm
